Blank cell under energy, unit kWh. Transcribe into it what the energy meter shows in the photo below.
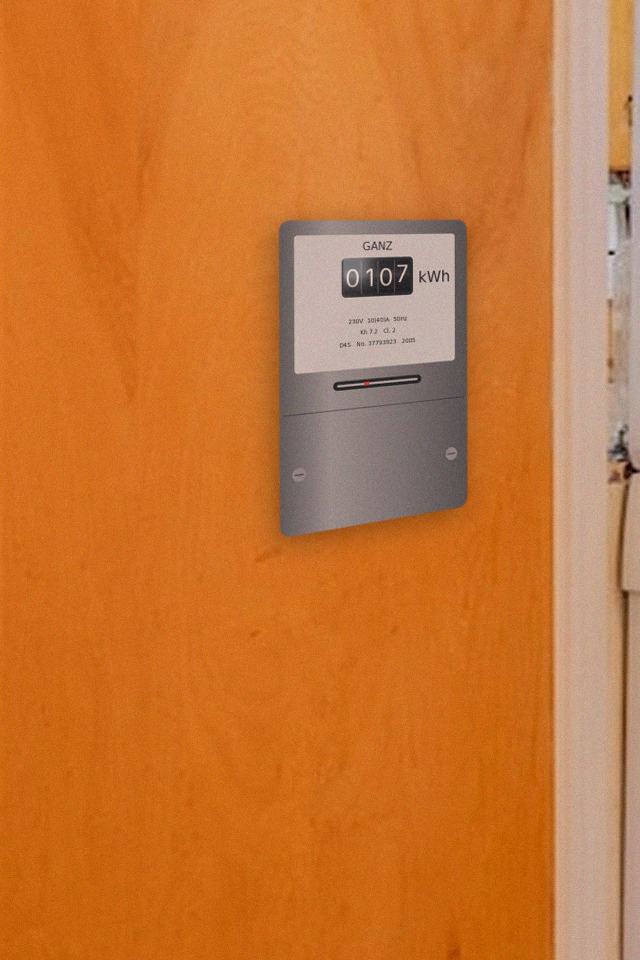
107 kWh
